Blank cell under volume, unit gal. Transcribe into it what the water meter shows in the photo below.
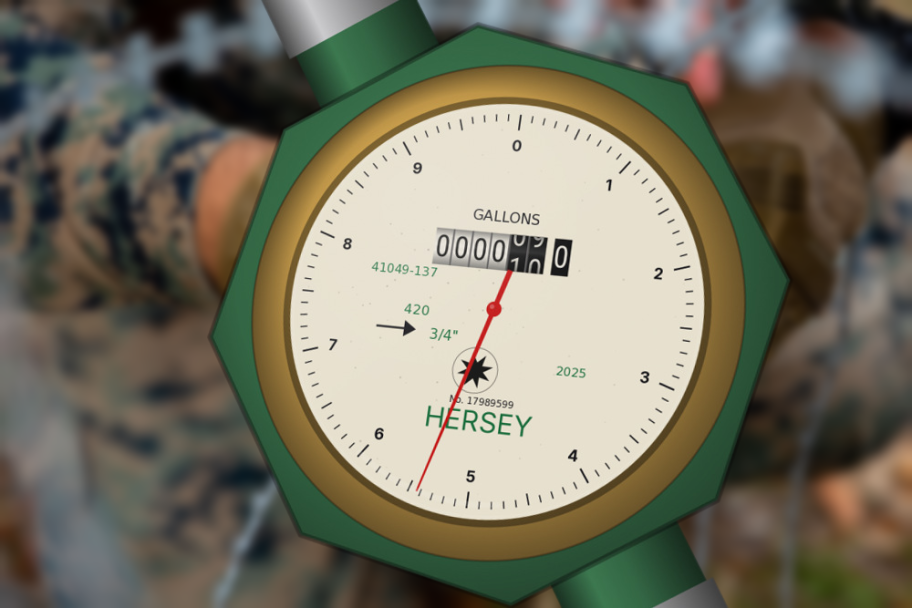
95.4 gal
